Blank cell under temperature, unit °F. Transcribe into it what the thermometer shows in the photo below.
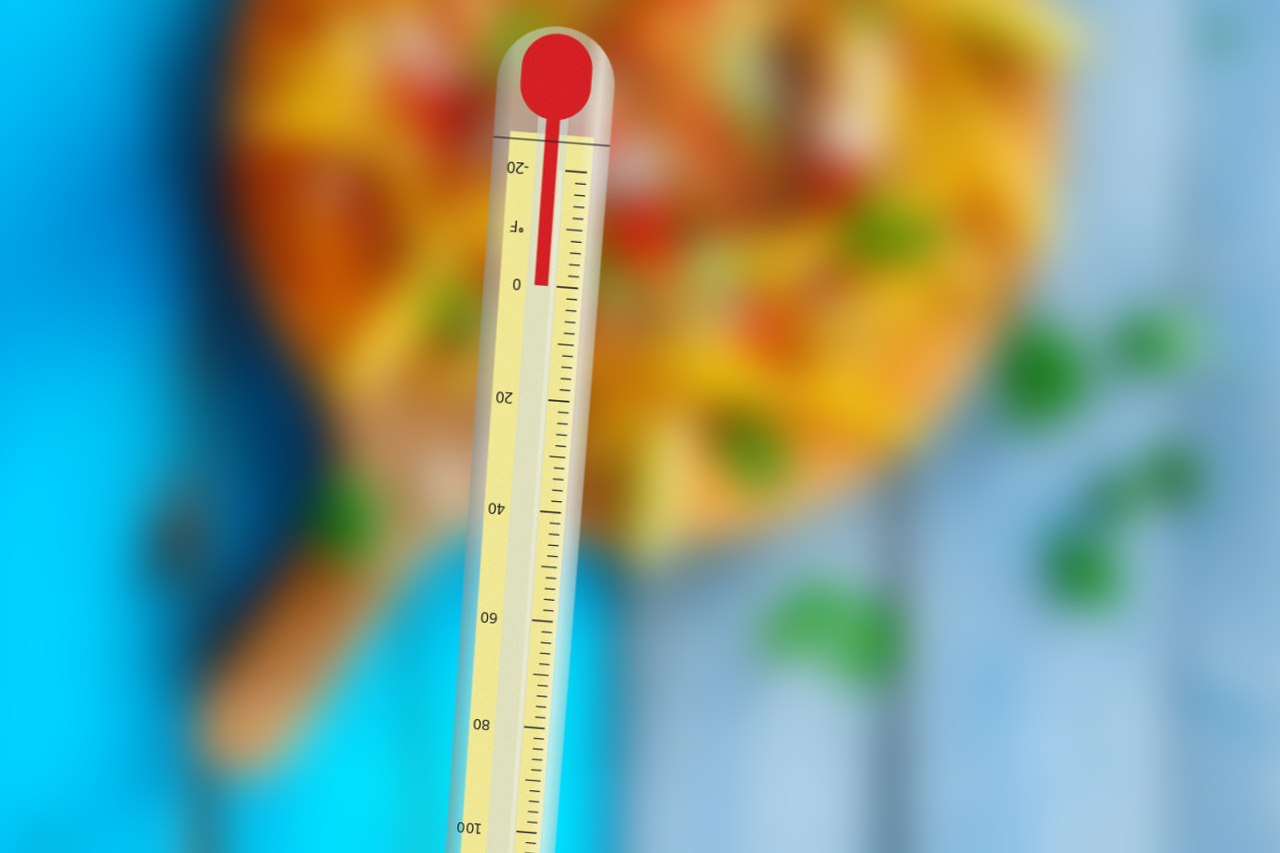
0 °F
